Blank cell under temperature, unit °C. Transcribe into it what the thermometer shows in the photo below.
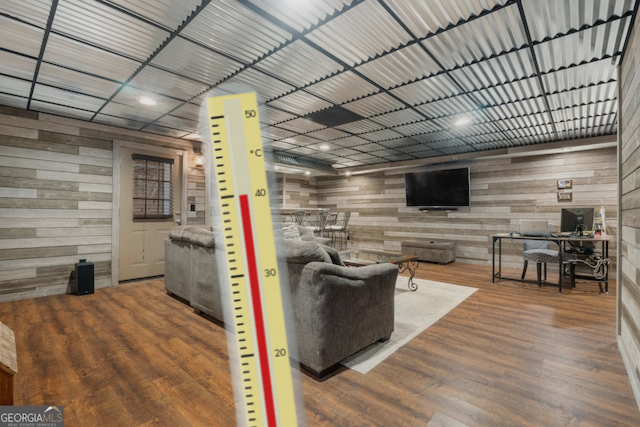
40 °C
